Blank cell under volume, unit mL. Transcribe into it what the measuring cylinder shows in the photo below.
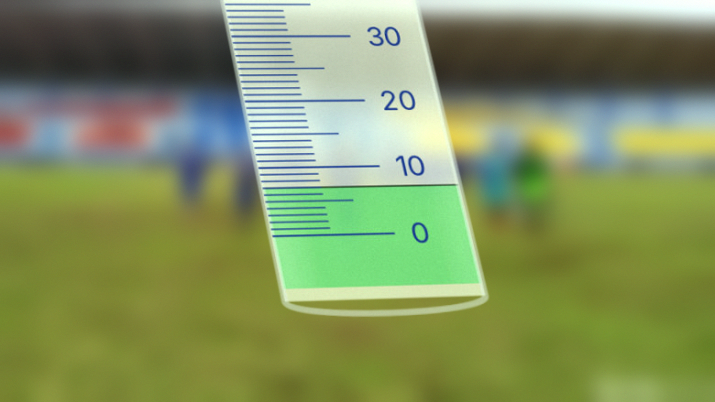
7 mL
